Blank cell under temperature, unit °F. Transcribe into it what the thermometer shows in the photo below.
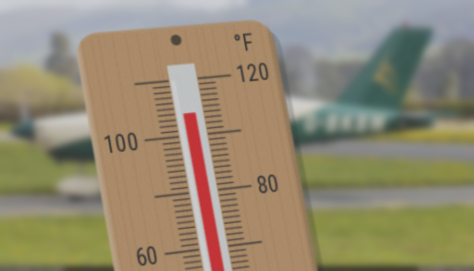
108 °F
